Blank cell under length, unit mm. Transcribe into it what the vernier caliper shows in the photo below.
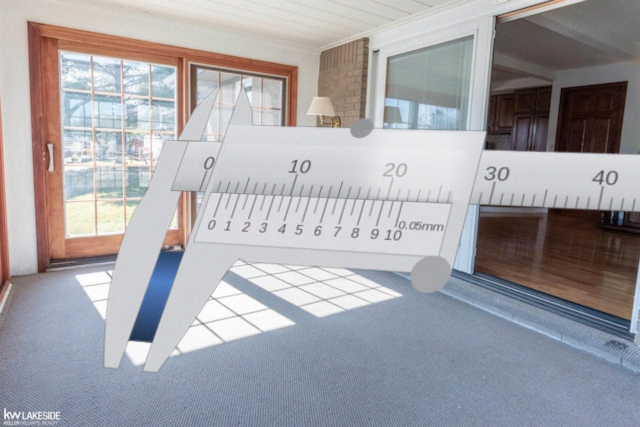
2.6 mm
